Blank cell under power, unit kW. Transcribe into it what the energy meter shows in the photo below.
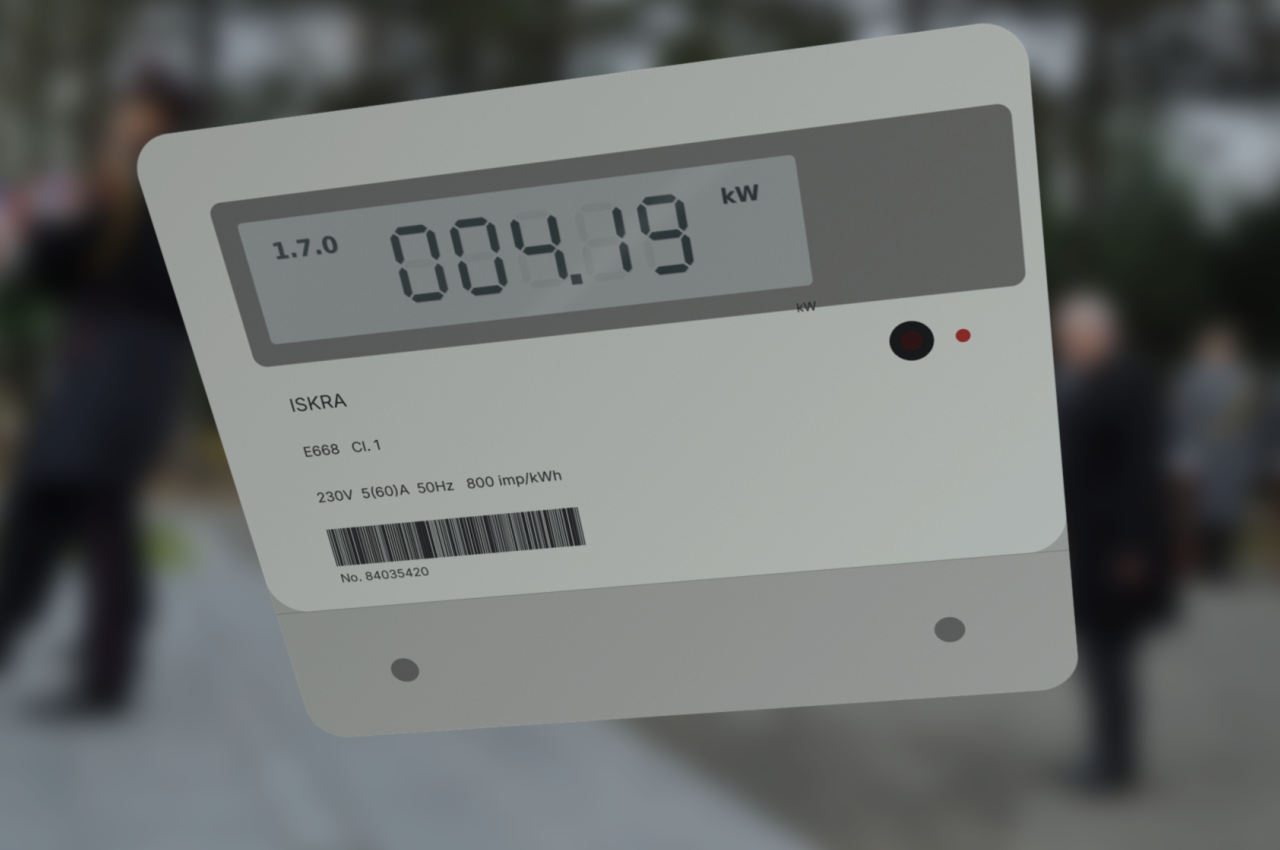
4.19 kW
